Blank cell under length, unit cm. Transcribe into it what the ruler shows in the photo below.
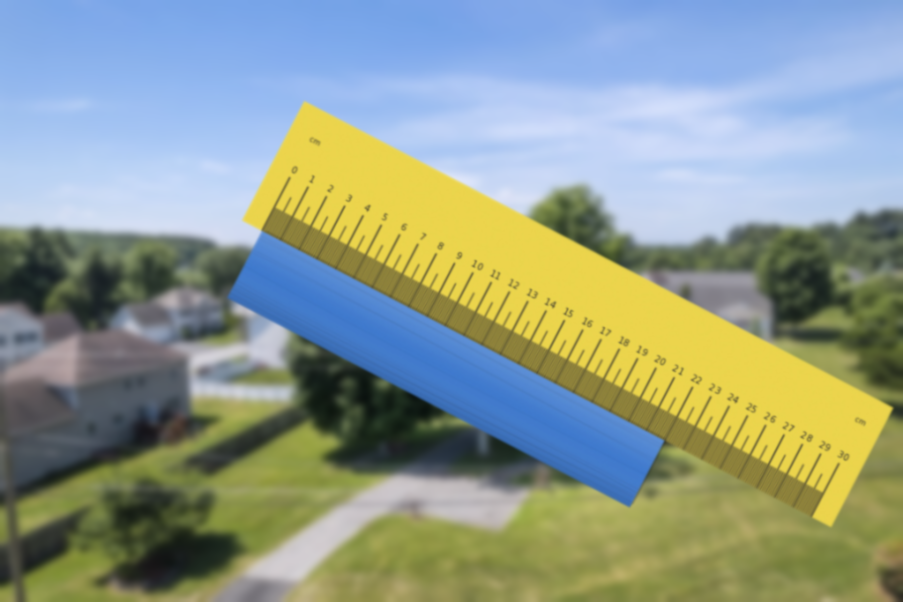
22 cm
